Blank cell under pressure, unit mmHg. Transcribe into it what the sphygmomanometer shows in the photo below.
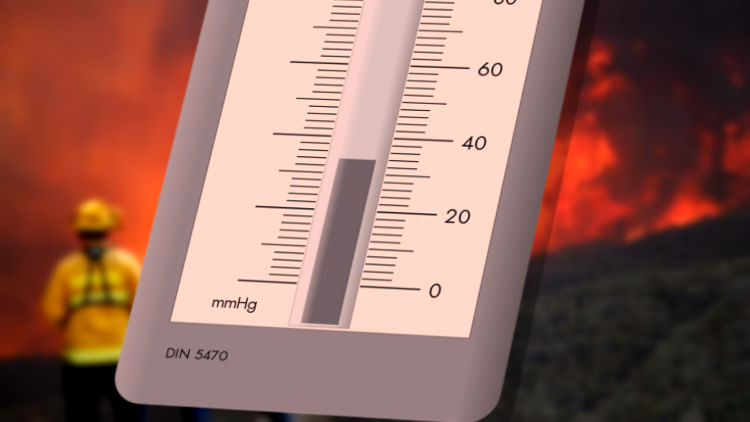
34 mmHg
